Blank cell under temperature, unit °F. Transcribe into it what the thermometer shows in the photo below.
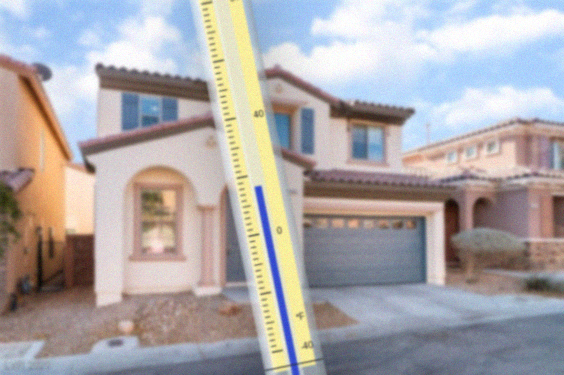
16 °F
